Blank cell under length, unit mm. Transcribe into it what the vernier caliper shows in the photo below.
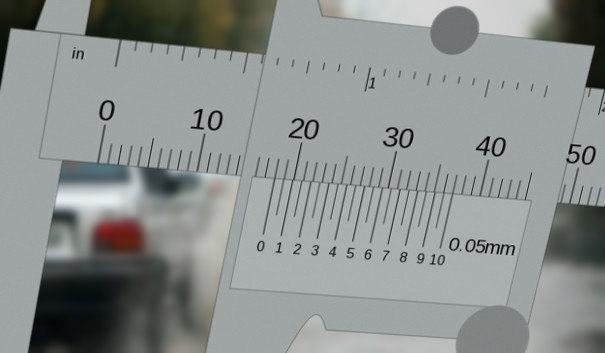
18.0 mm
